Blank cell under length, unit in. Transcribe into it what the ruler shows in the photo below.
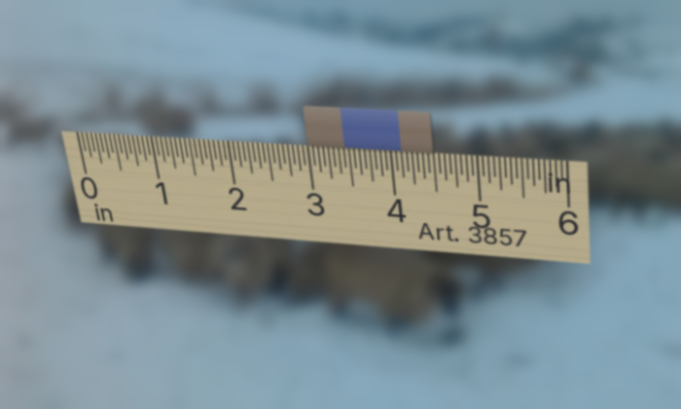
1.5 in
